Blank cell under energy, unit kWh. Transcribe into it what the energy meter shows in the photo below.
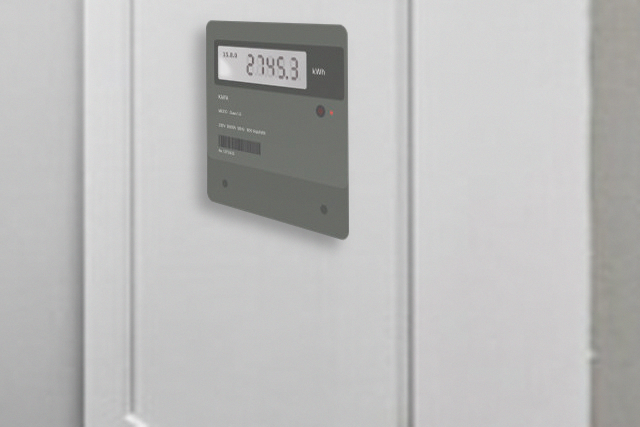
2745.3 kWh
